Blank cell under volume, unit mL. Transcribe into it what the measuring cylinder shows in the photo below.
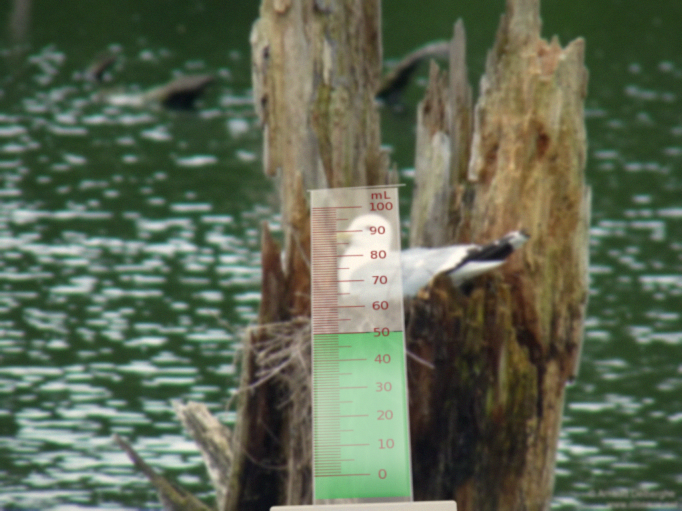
50 mL
